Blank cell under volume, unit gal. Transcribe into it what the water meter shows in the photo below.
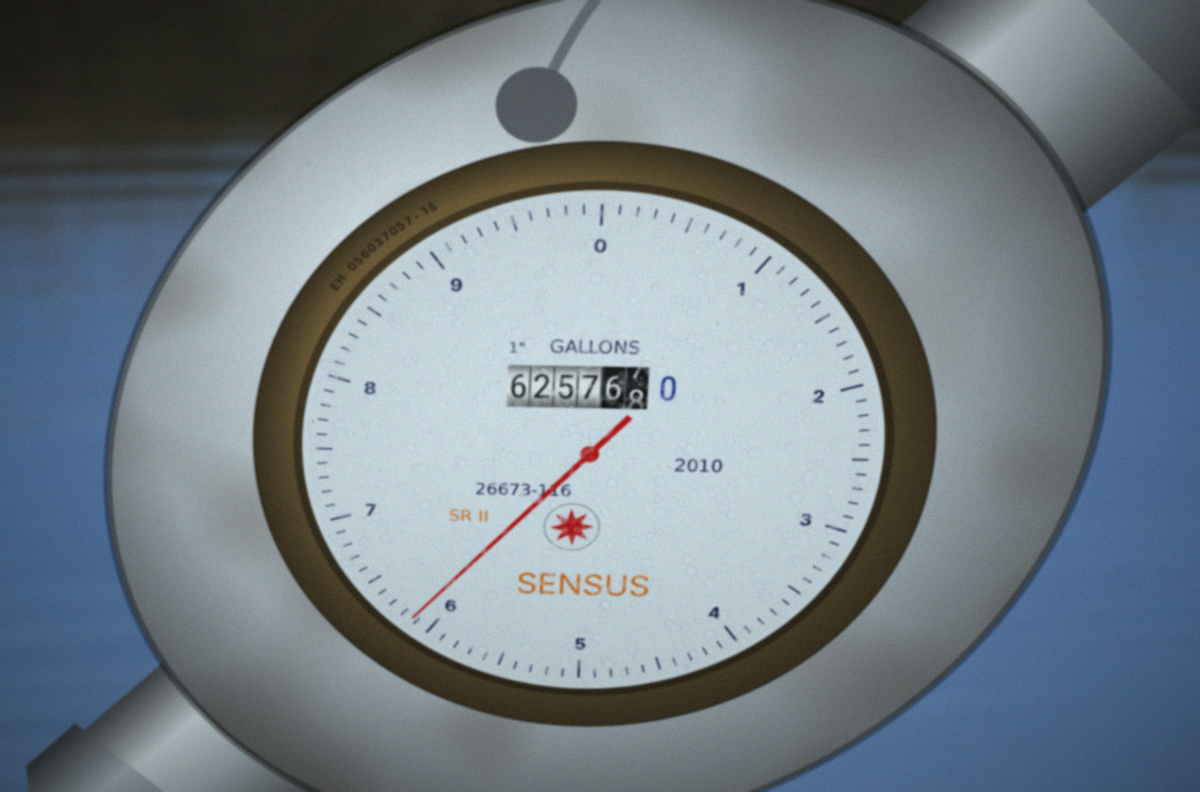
6257676.1 gal
